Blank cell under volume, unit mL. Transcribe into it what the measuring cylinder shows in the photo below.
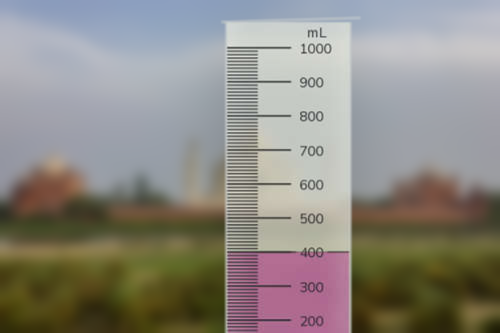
400 mL
